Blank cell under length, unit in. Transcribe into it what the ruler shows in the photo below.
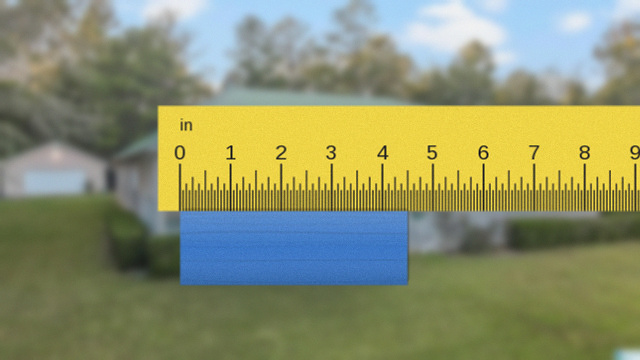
4.5 in
